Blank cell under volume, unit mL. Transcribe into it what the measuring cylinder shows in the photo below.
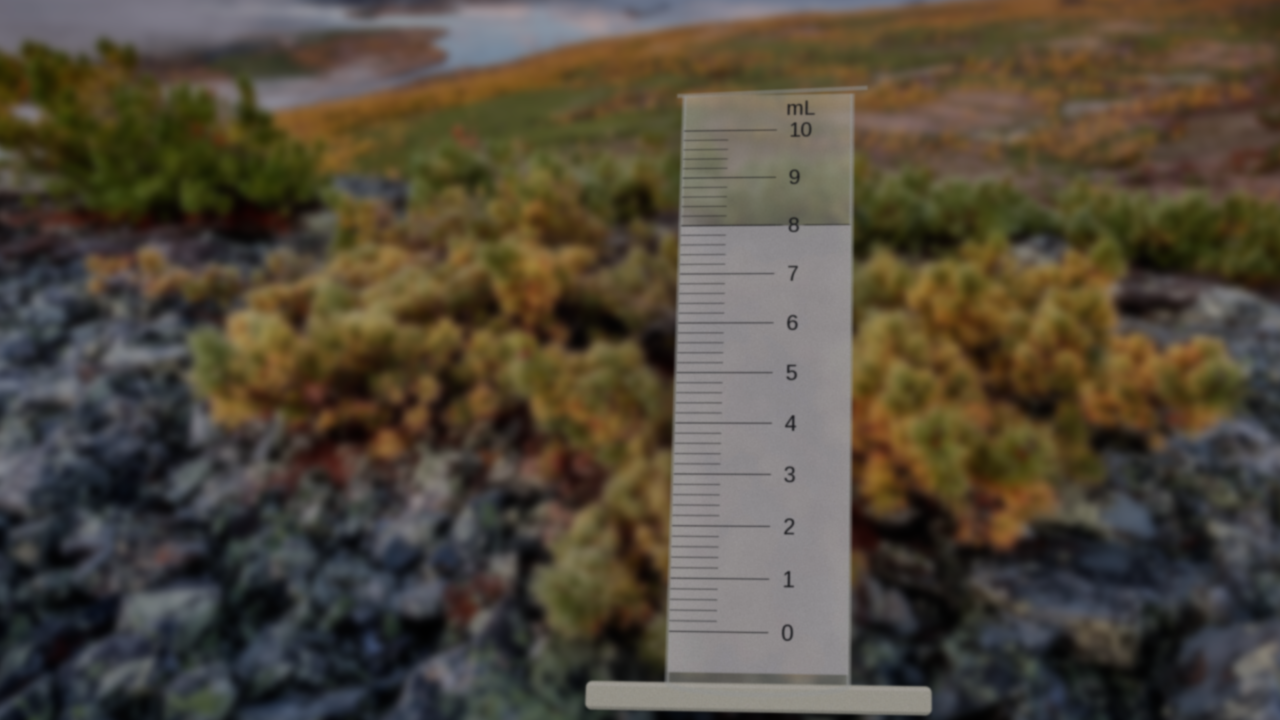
8 mL
